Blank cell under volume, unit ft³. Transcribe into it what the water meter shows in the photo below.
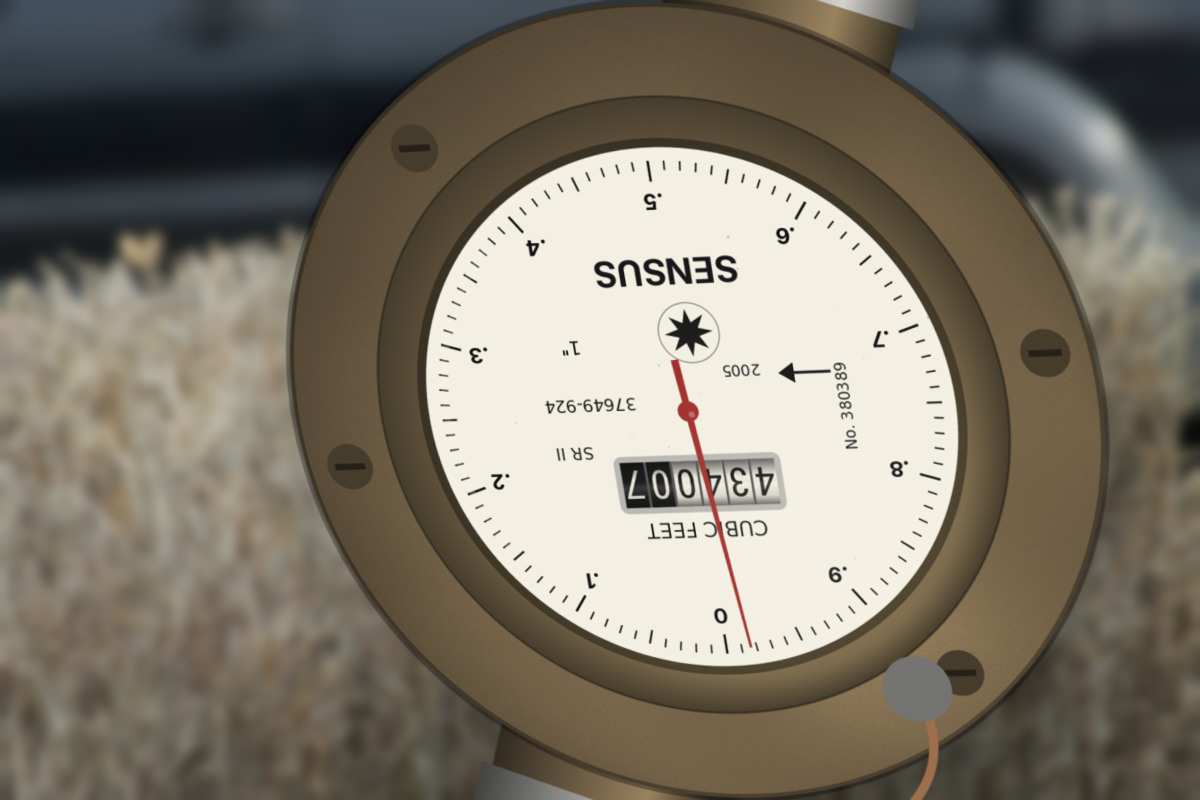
434006.98 ft³
